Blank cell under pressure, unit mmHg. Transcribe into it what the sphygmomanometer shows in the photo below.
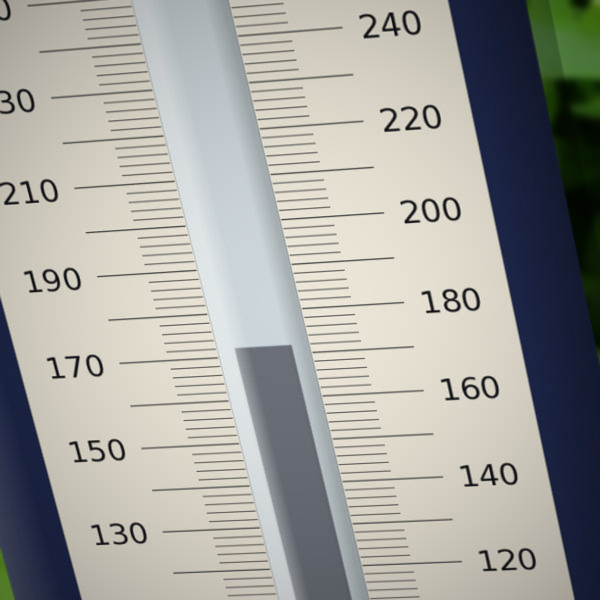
172 mmHg
